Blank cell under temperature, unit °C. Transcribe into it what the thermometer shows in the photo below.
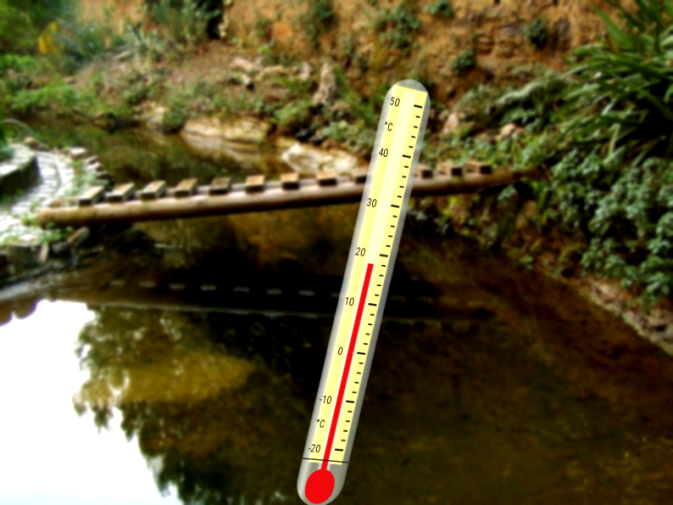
18 °C
